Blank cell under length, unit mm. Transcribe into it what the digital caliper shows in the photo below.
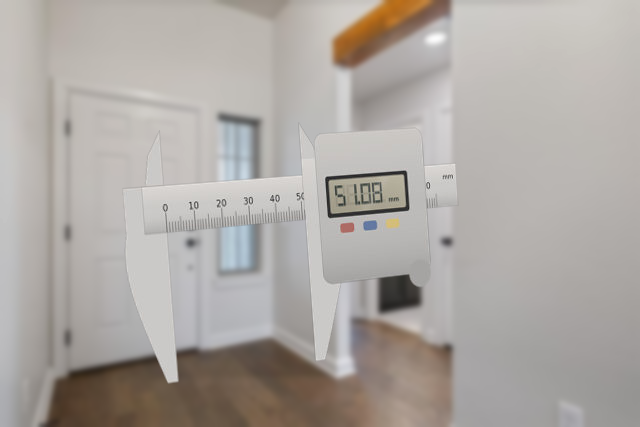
51.08 mm
